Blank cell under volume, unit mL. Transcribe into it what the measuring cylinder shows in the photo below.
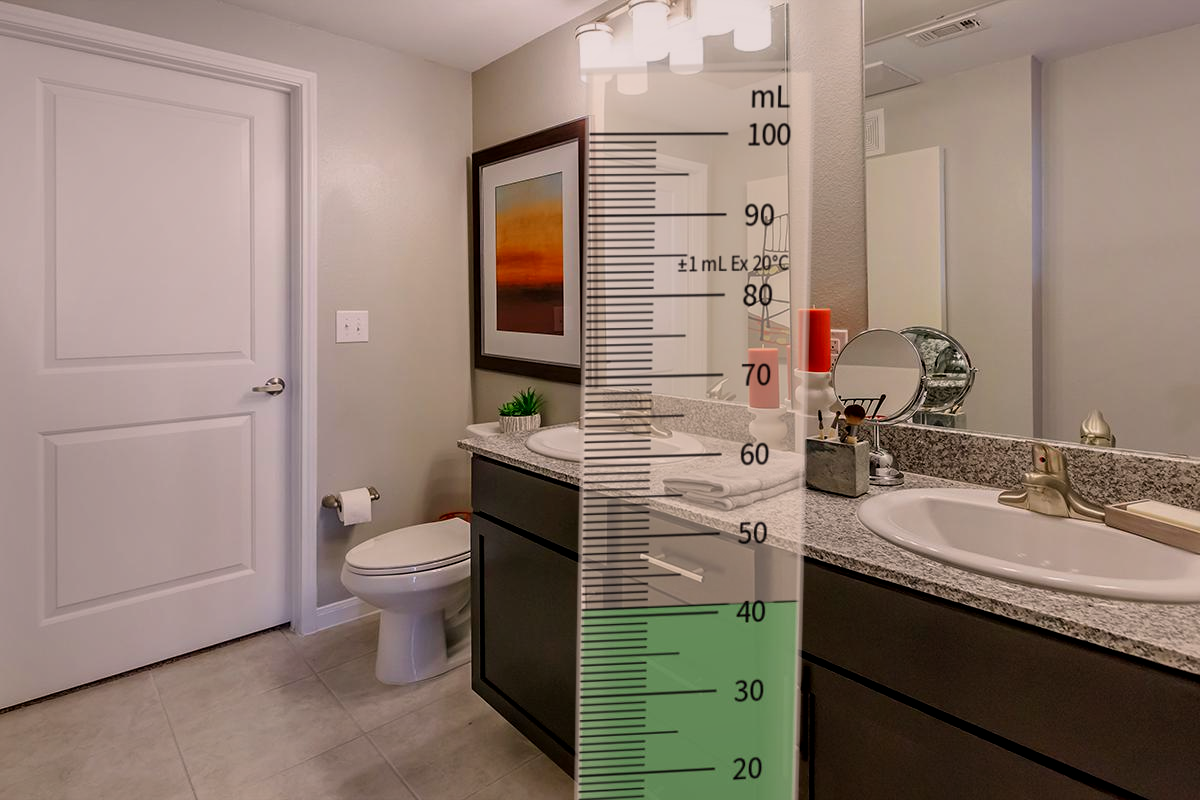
41 mL
